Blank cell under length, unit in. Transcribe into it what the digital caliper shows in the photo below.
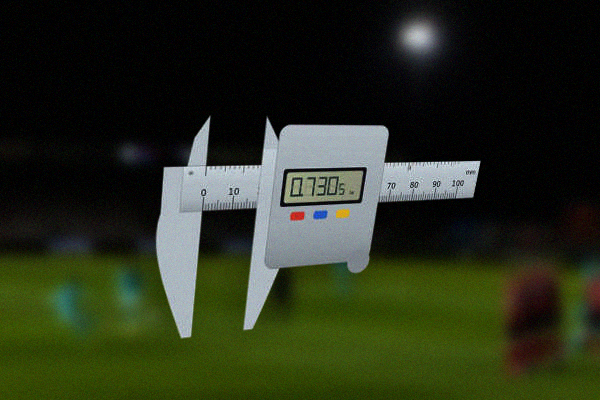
0.7305 in
